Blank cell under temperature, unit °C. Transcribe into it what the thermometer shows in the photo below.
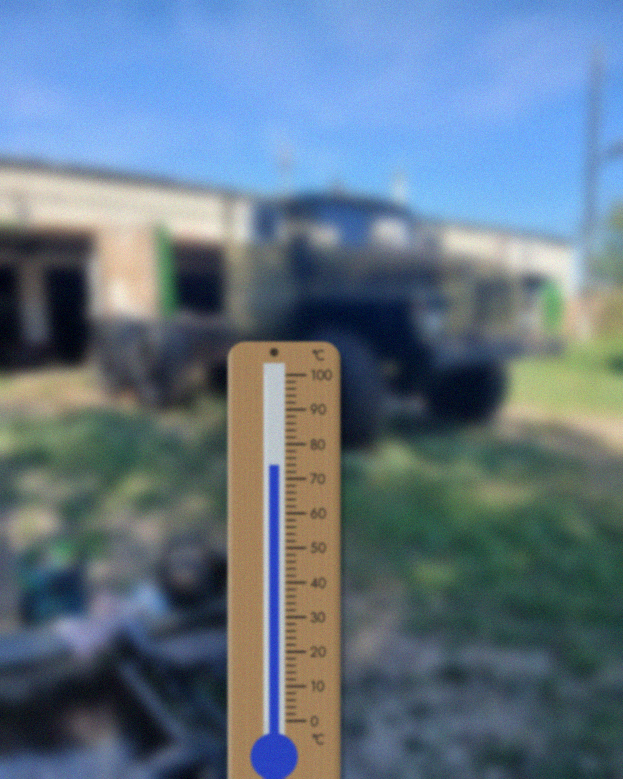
74 °C
